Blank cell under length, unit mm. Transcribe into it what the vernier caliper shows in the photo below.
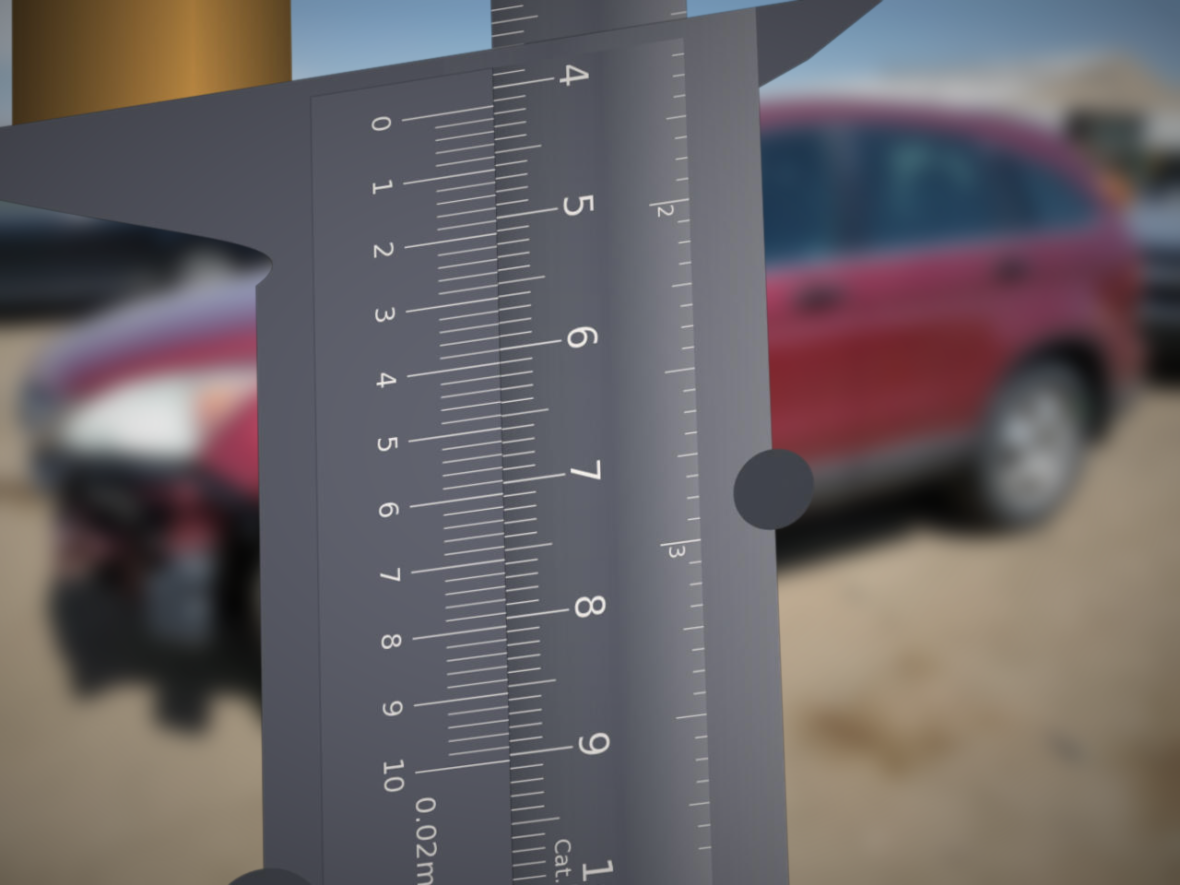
41.4 mm
